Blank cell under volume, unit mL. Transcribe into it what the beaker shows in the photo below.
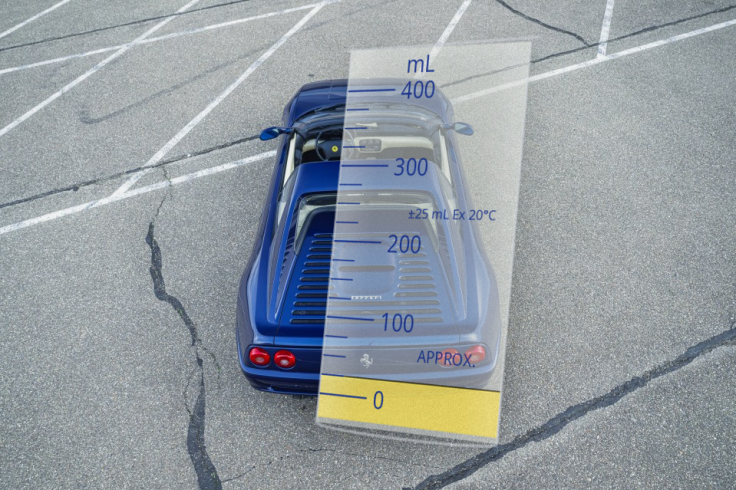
25 mL
